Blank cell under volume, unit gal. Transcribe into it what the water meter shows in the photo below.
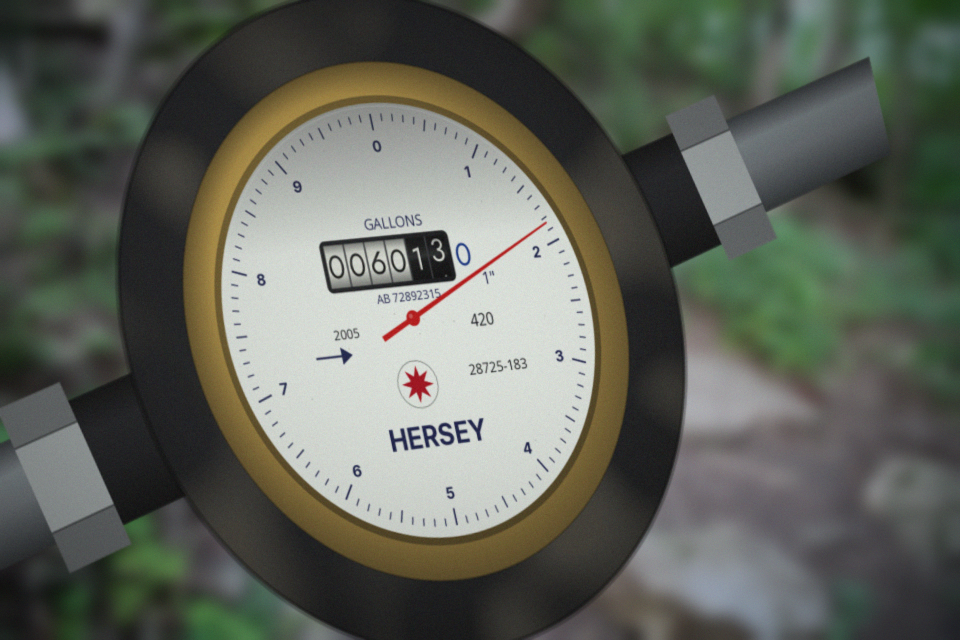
60131.8 gal
